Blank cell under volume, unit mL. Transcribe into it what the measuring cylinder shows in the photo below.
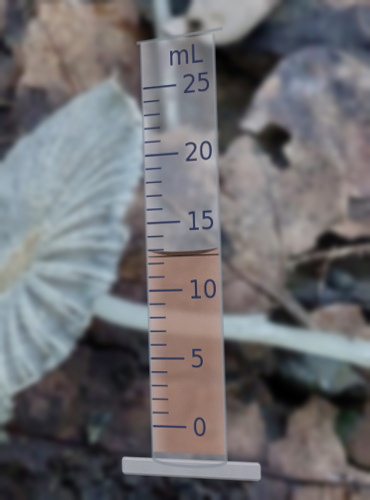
12.5 mL
